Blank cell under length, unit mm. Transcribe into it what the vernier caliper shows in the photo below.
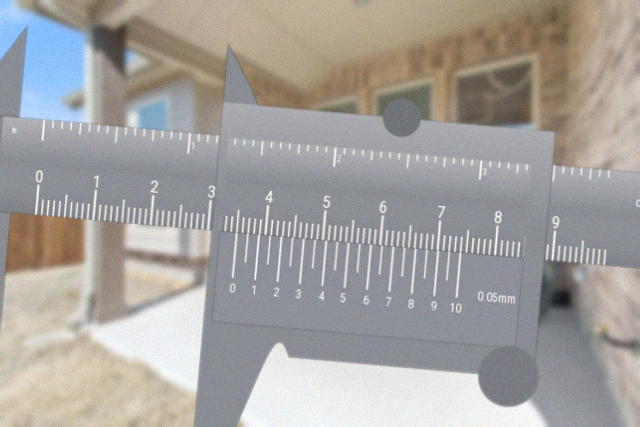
35.0 mm
